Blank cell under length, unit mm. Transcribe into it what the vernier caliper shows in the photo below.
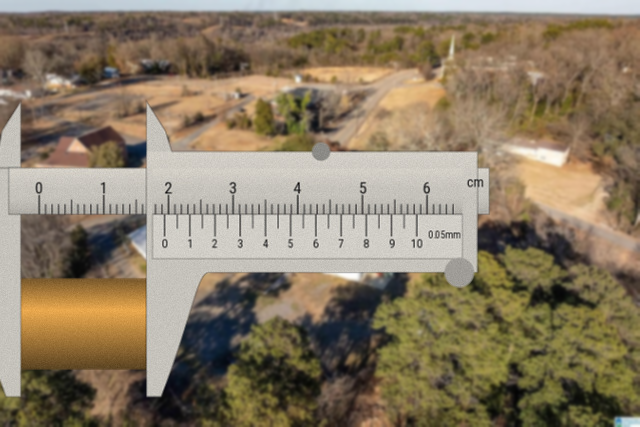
19.4 mm
